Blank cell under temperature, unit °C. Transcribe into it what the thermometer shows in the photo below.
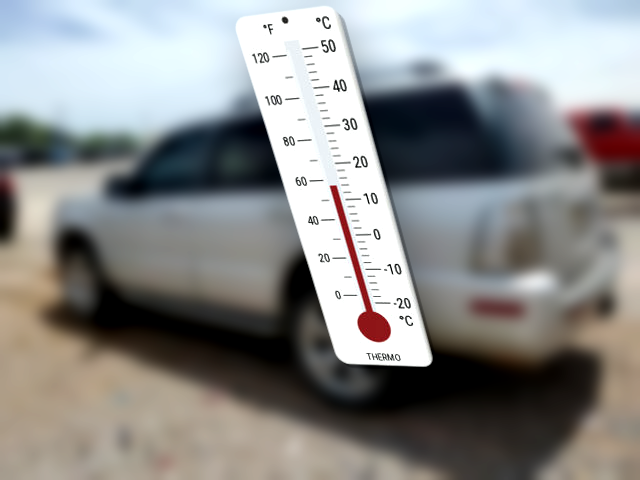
14 °C
